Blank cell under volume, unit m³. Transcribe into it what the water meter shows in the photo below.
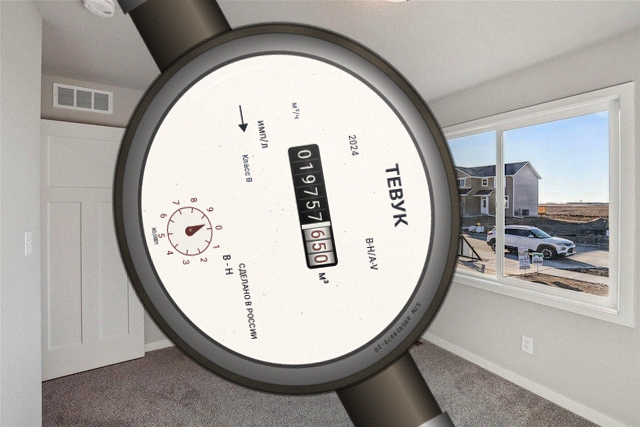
19757.6499 m³
